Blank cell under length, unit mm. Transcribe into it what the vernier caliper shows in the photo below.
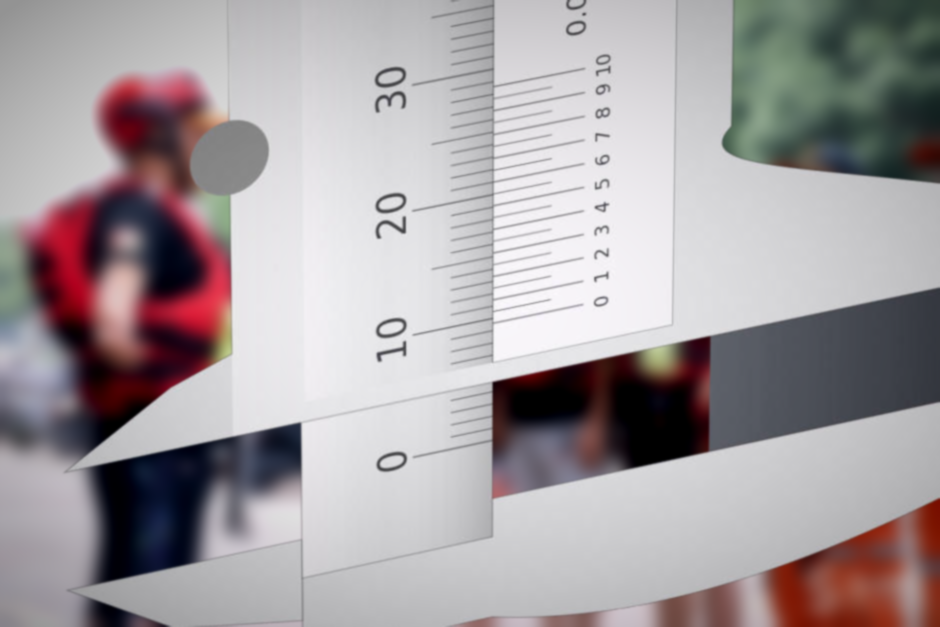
9.6 mm
